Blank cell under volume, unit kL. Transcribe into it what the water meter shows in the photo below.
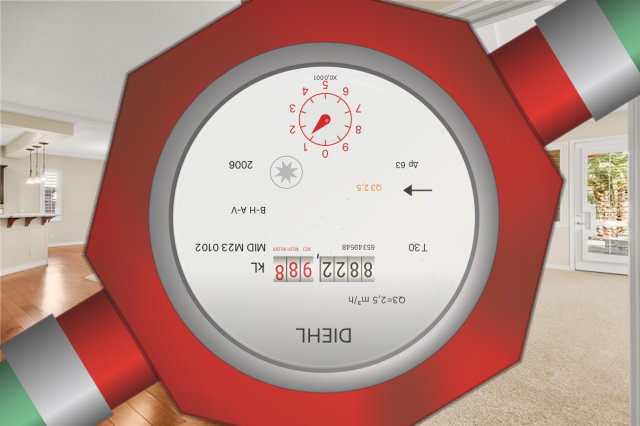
8822.9881 kL
